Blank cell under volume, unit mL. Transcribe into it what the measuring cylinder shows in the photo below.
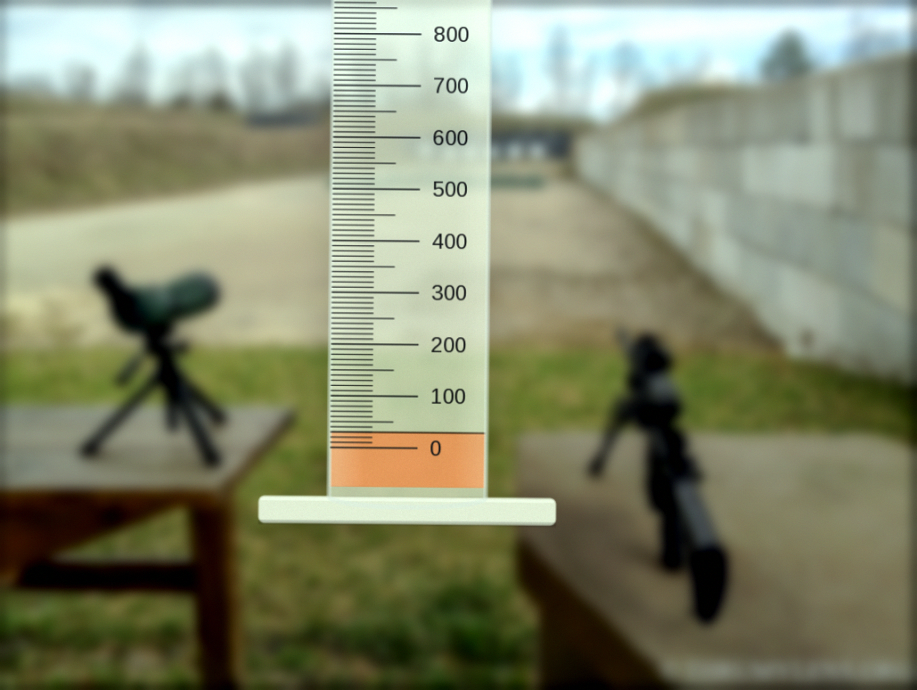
30 mL
